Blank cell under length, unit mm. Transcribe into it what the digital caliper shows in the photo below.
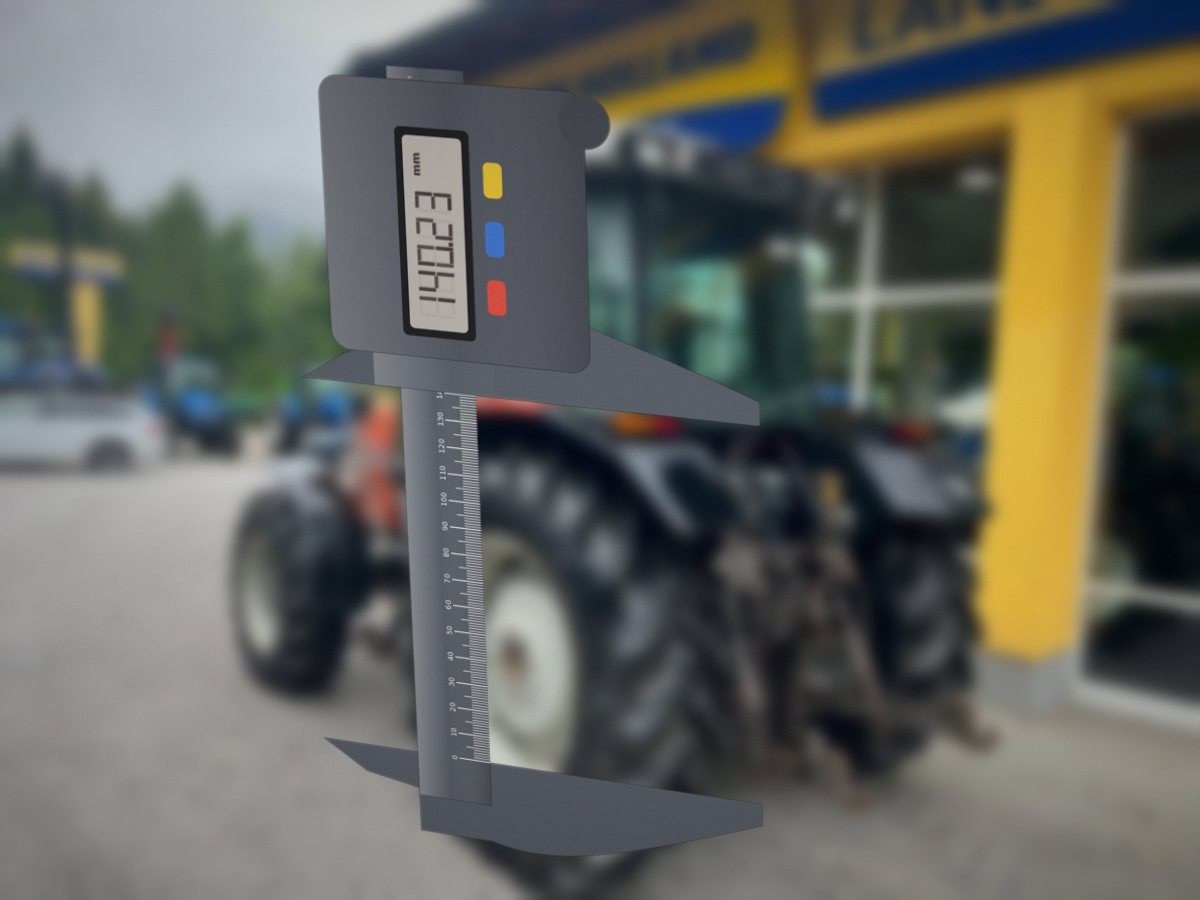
140.23 mm
